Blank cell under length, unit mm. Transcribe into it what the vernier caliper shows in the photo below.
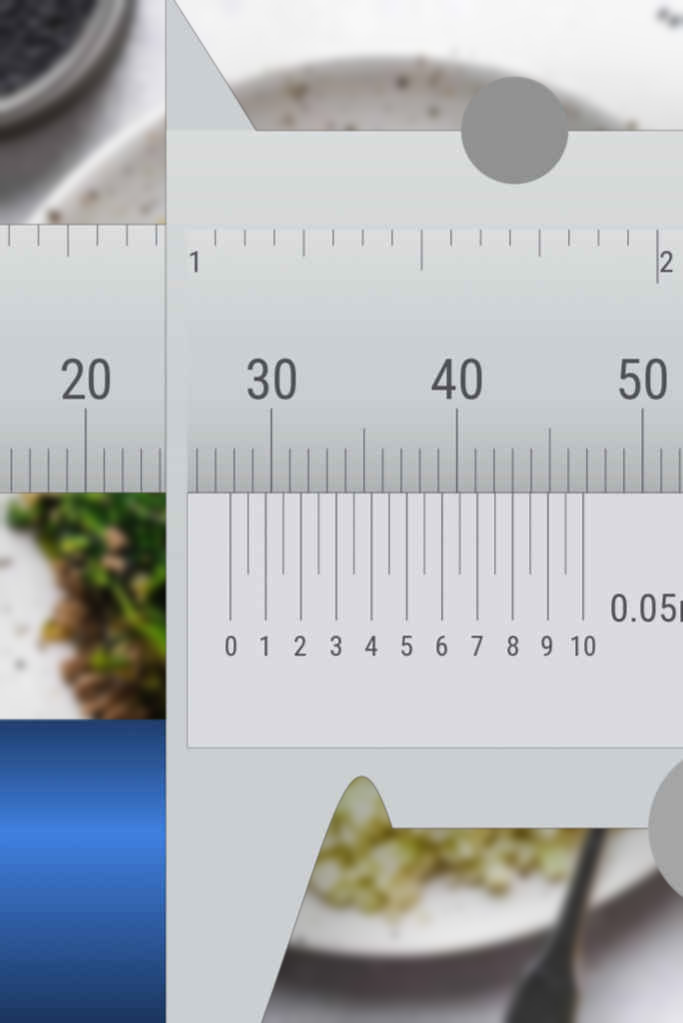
27.8 mm
